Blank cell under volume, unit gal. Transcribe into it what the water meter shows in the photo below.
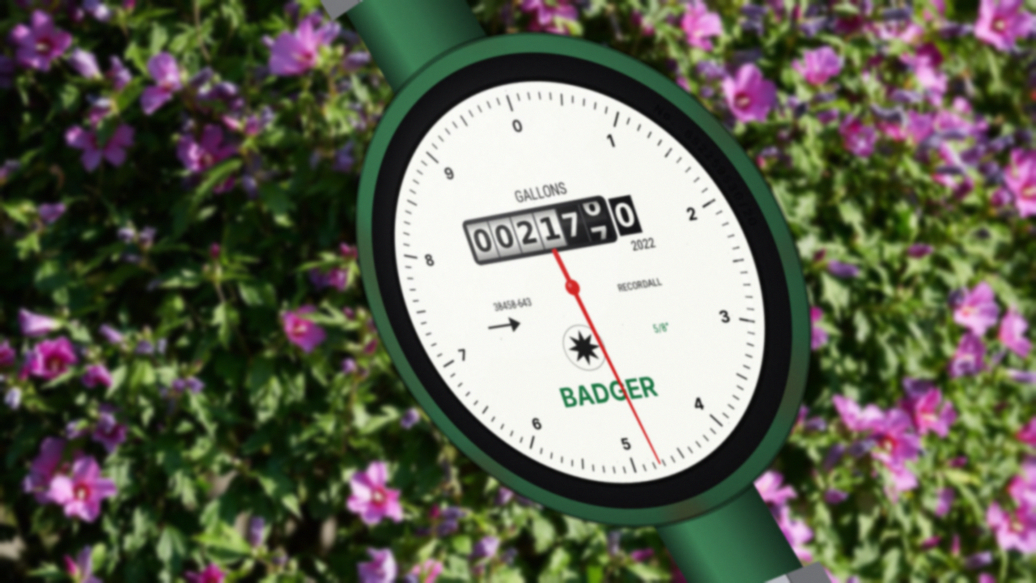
21764.7 gal
